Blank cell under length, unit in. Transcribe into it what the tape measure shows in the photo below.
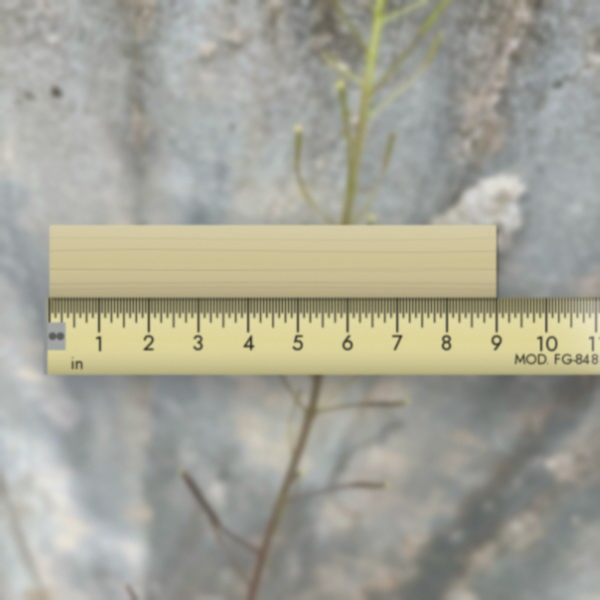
9 in
